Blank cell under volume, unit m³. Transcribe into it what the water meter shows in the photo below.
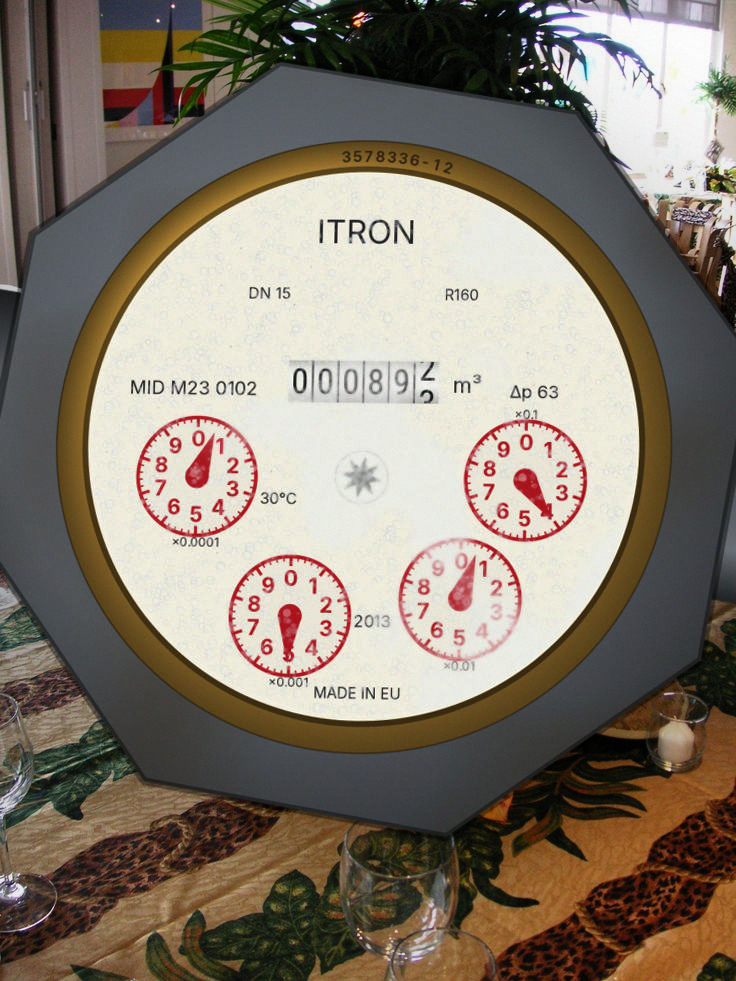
892.4050 m³
